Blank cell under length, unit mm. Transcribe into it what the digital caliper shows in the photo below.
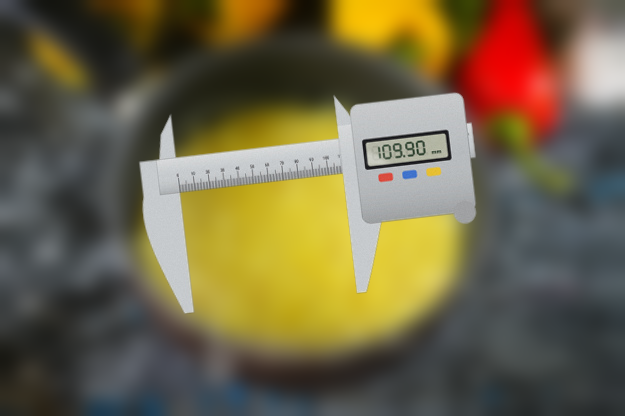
109.90 mm
